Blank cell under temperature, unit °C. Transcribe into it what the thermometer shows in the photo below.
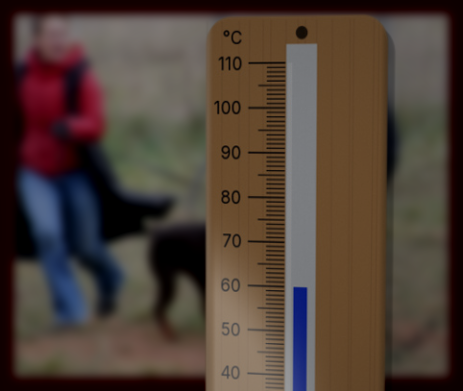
60 °C
